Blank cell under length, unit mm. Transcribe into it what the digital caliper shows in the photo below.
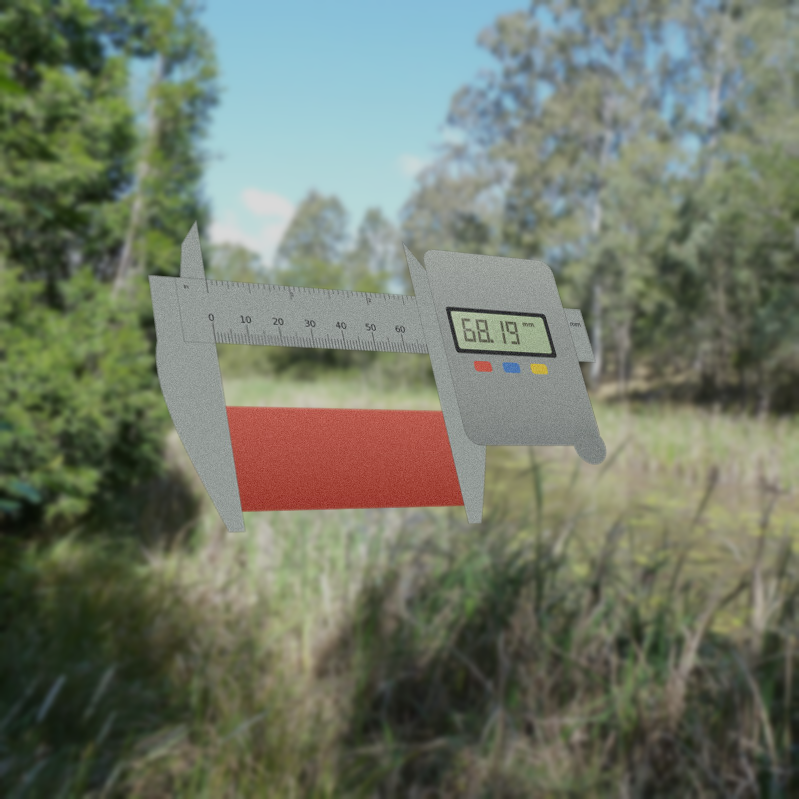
68.19 mm
